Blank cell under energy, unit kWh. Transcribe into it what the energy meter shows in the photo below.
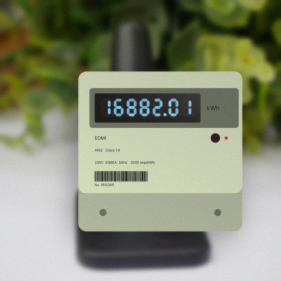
16882.01 kWh
